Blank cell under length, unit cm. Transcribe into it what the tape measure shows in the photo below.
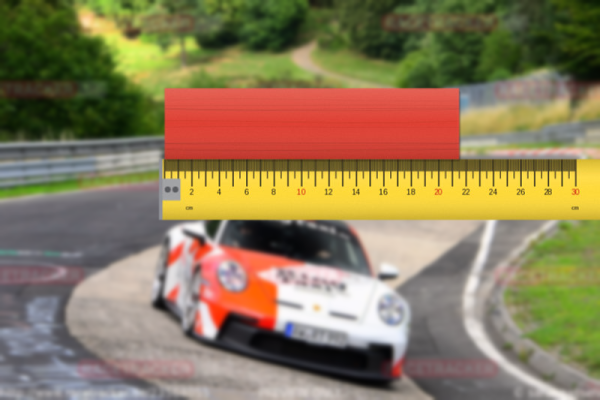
21.5 cm
